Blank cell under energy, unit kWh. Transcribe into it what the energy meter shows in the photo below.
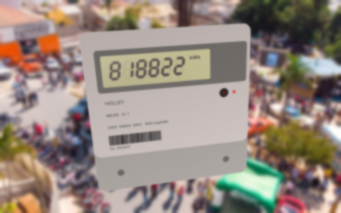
818822 kWh
